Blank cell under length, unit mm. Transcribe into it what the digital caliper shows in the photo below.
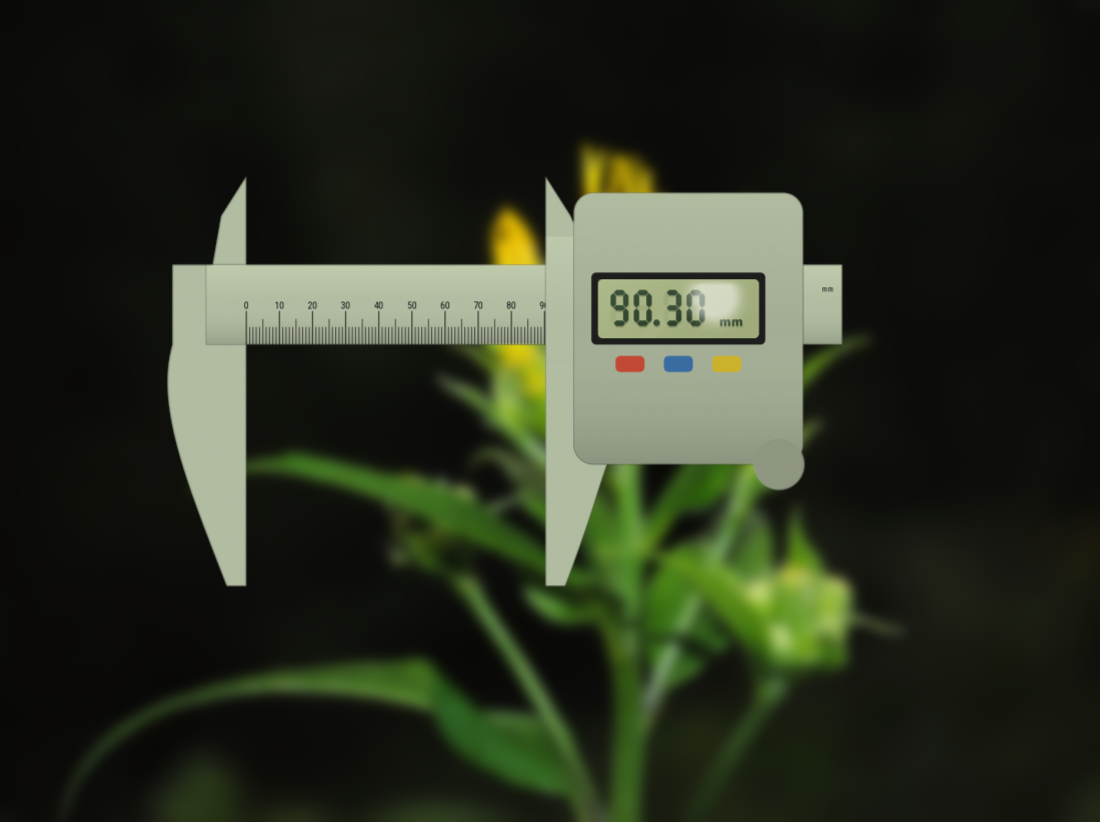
90.30 mm
